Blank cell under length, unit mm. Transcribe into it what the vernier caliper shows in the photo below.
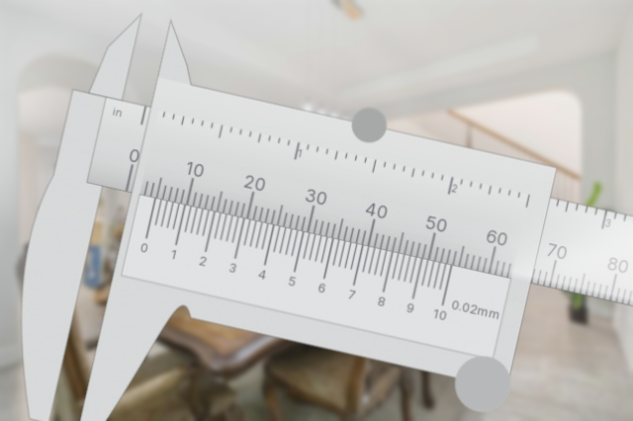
4.8 mm
